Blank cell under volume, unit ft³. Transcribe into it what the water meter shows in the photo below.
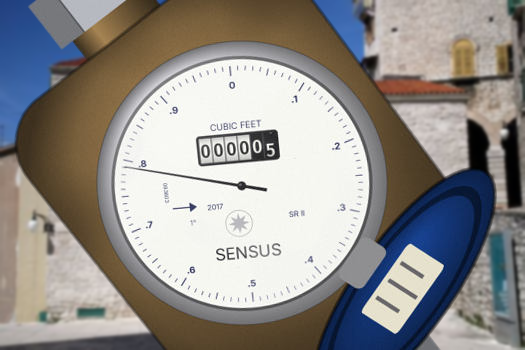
4.79 ft³
